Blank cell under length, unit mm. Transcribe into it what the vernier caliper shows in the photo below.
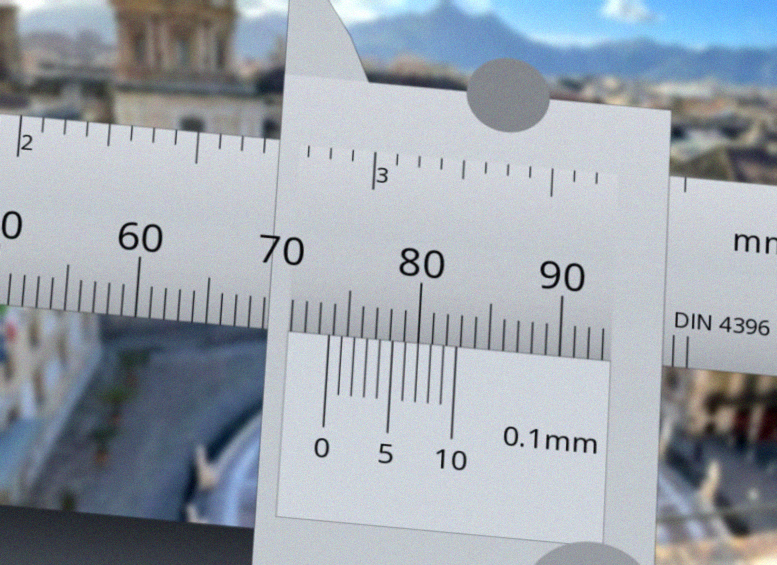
73.7 mm
